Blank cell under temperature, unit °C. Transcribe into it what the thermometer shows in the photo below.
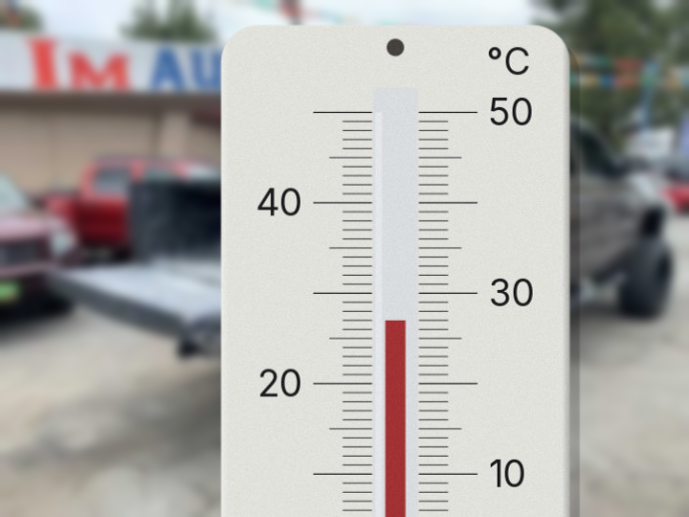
27 °C
